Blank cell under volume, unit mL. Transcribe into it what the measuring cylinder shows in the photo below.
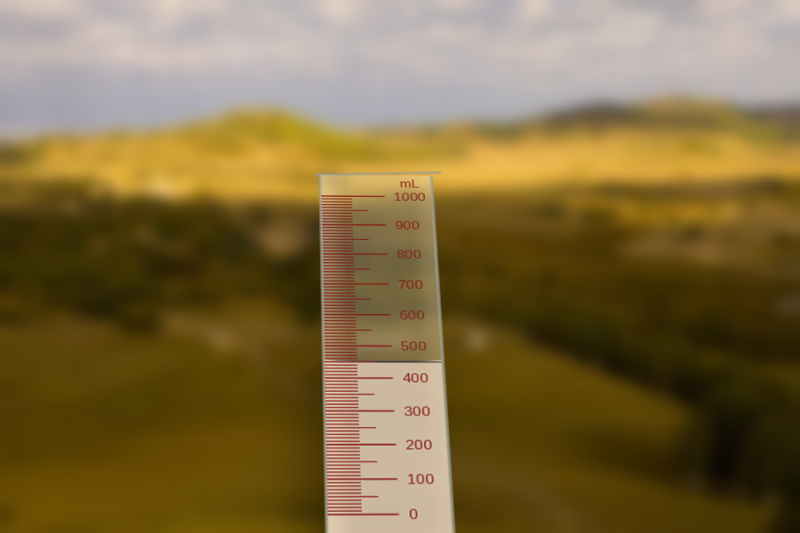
450 mL
